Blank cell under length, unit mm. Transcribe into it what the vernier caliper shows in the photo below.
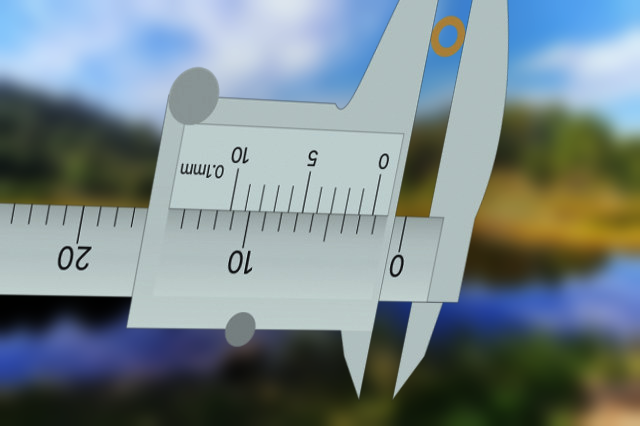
2.2 mm
